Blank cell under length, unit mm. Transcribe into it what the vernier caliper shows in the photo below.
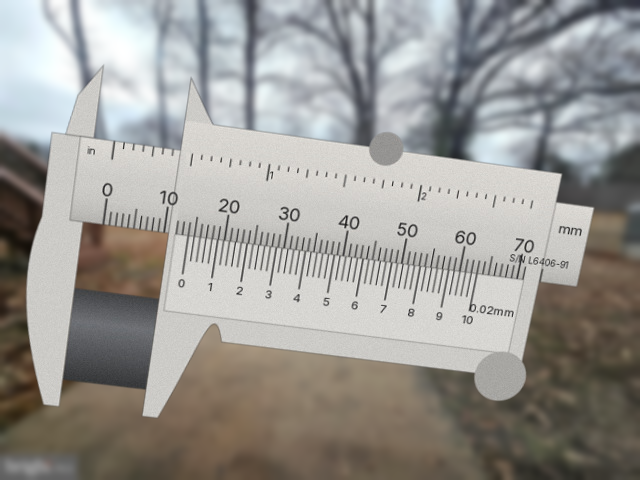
14.0 mm
